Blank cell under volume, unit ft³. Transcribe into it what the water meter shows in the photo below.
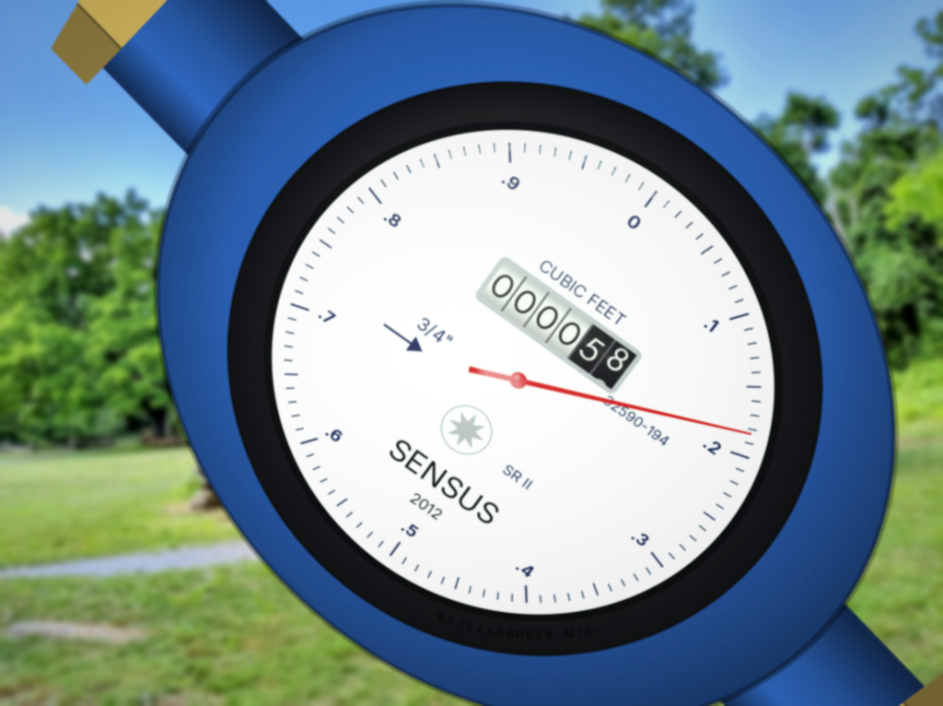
58.18 ft³
